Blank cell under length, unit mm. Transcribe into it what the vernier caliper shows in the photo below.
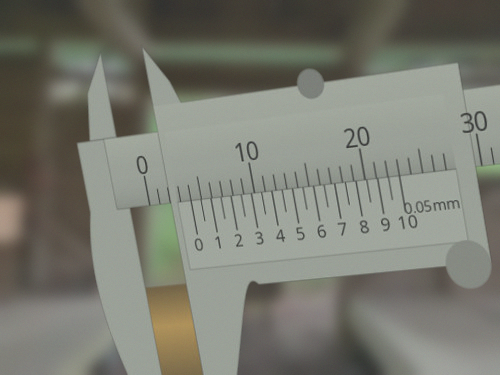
4.0 mm
